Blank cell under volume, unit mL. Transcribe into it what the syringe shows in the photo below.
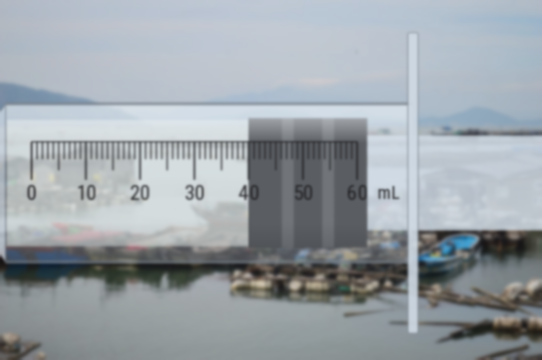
40 mL
